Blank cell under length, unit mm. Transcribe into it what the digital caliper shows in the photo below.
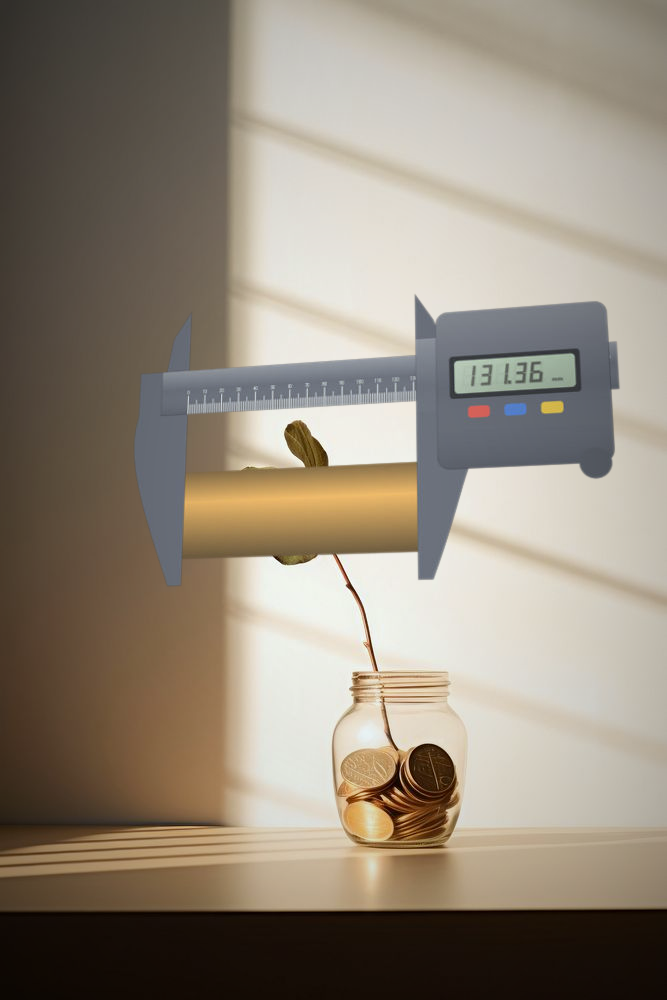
131.36 mm
